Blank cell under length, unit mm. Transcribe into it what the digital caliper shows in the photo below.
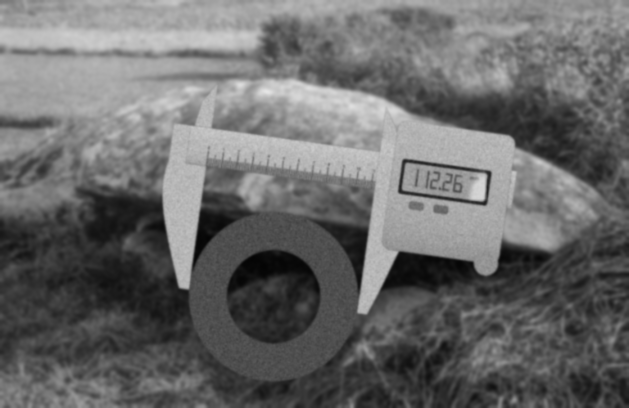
112.26 mm
